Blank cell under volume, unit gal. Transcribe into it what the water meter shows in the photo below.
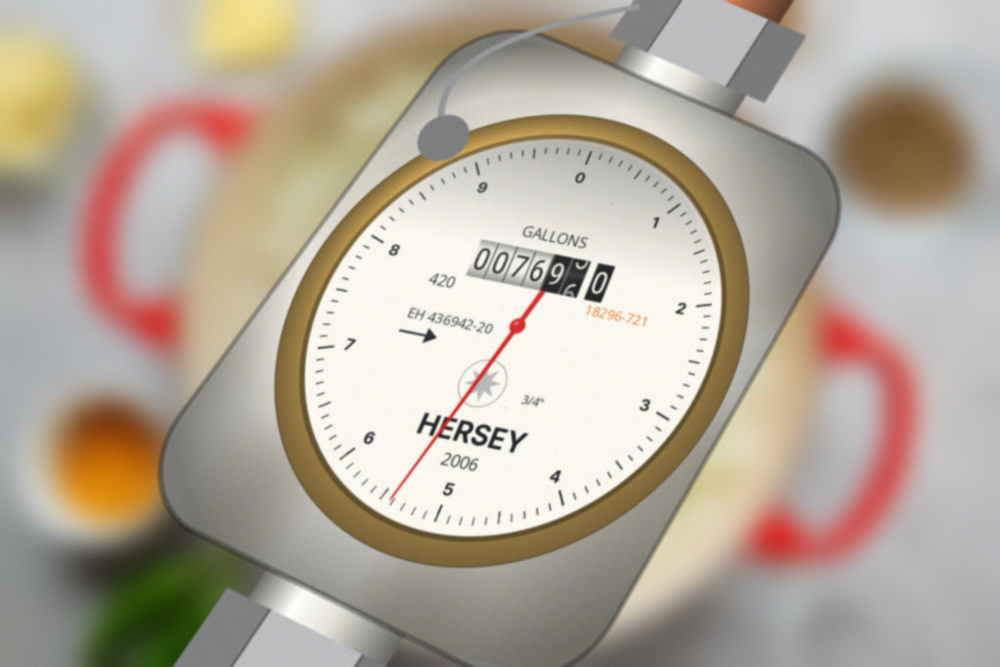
76955.4 gal
